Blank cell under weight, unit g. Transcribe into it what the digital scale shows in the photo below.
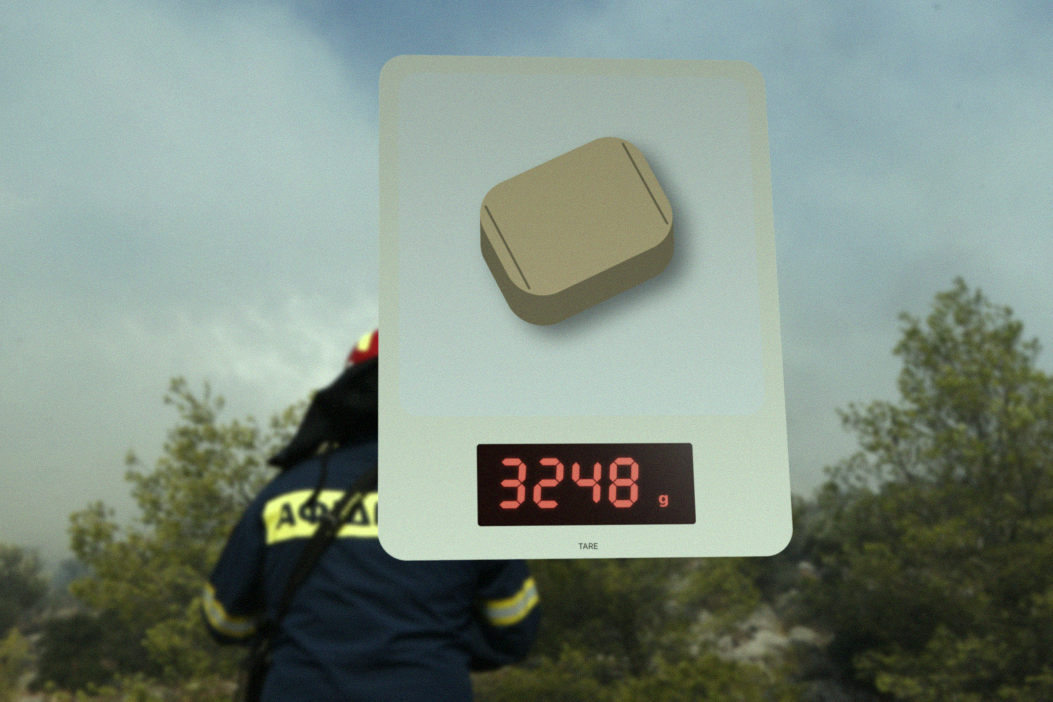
3248 g
